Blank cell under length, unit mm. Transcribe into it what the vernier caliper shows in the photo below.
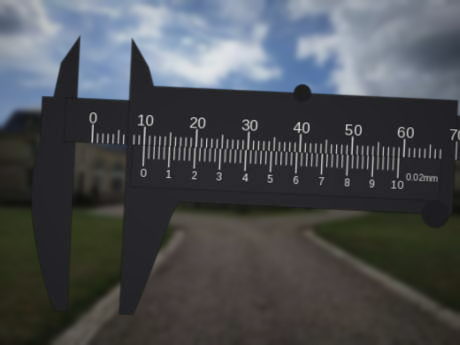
10.0 mm
